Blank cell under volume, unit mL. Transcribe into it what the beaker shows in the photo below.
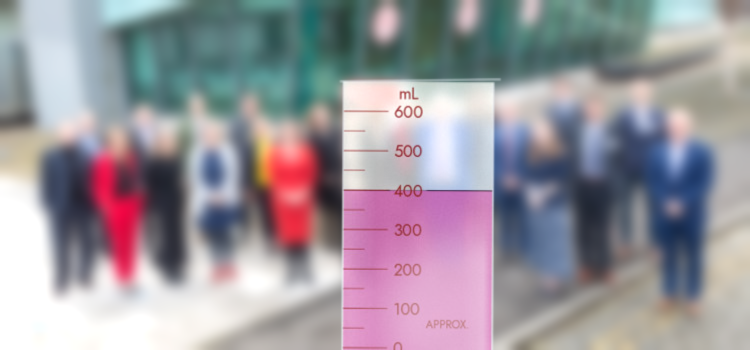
400 mL
